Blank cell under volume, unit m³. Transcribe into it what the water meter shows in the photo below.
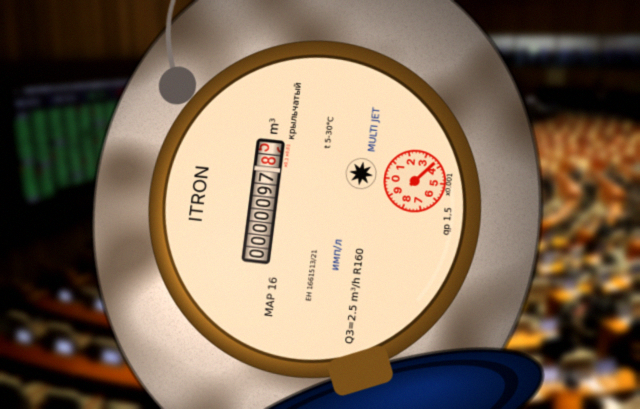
97.853 m³
